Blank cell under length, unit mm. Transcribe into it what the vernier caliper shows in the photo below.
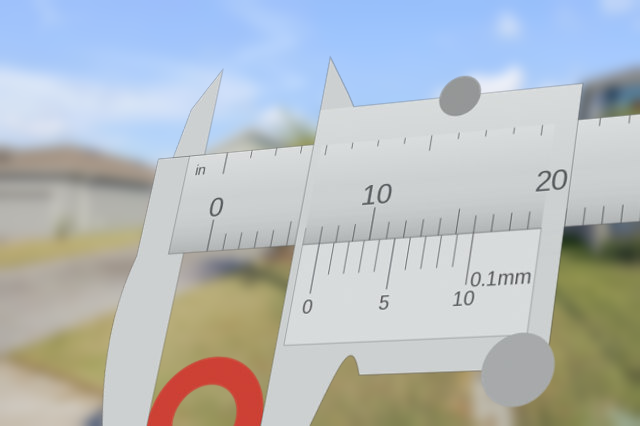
7.0 mm
